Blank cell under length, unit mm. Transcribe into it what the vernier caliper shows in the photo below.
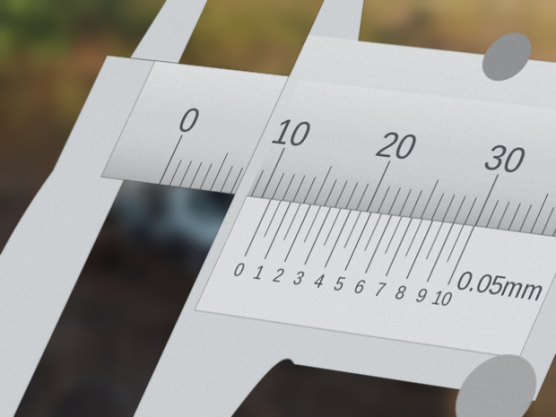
10.9 mm
